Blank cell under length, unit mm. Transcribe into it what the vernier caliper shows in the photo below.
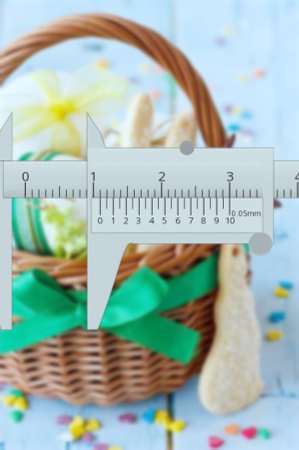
11.0 mm
